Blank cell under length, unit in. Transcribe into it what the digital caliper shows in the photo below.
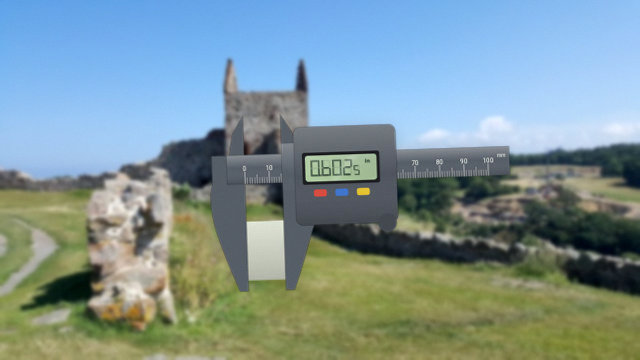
0.6025 in
